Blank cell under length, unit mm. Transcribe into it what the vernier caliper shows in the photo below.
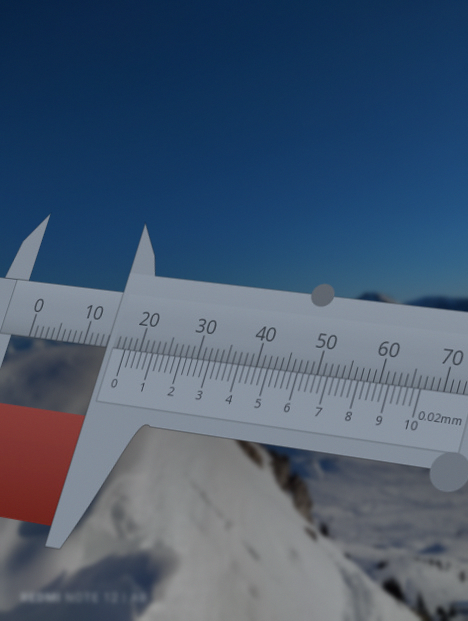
17.4 mm
